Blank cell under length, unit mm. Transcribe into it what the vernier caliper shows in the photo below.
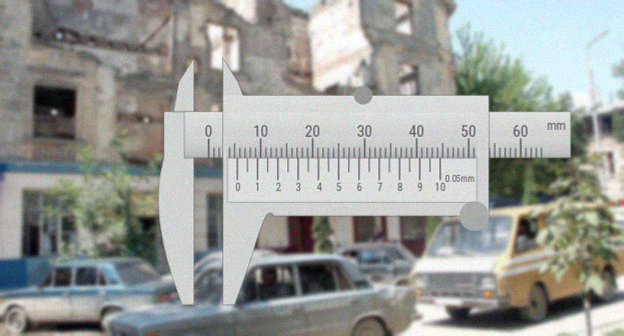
5.5 mm
